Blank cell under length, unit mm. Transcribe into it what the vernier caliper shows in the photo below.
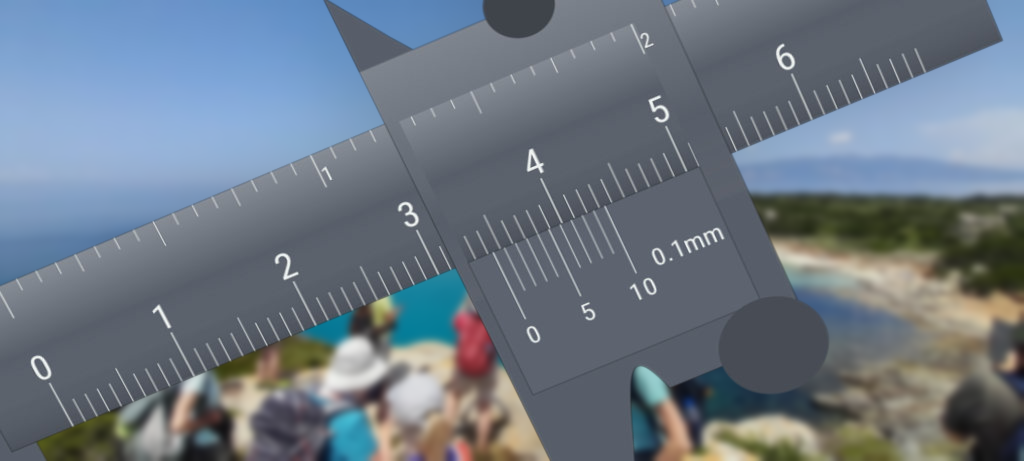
34.4 mm
